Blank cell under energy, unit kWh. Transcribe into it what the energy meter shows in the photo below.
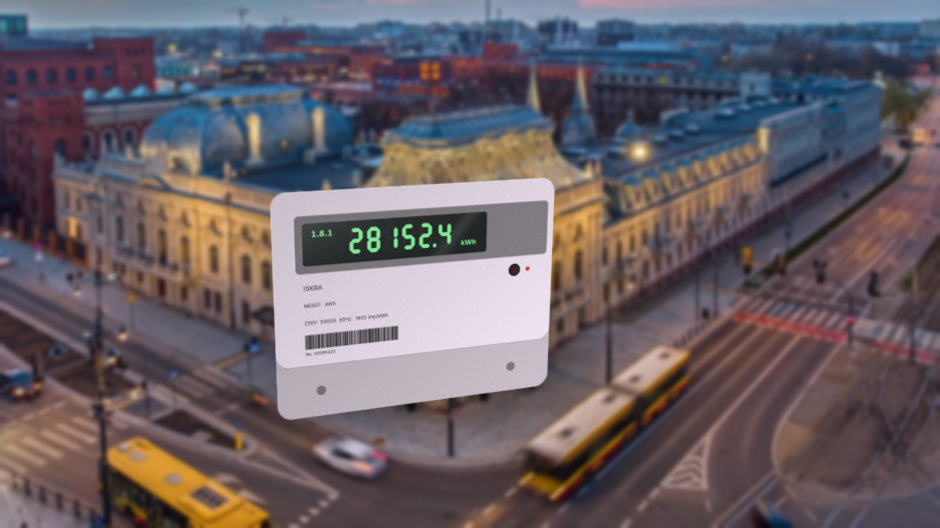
28152.4 kWh
